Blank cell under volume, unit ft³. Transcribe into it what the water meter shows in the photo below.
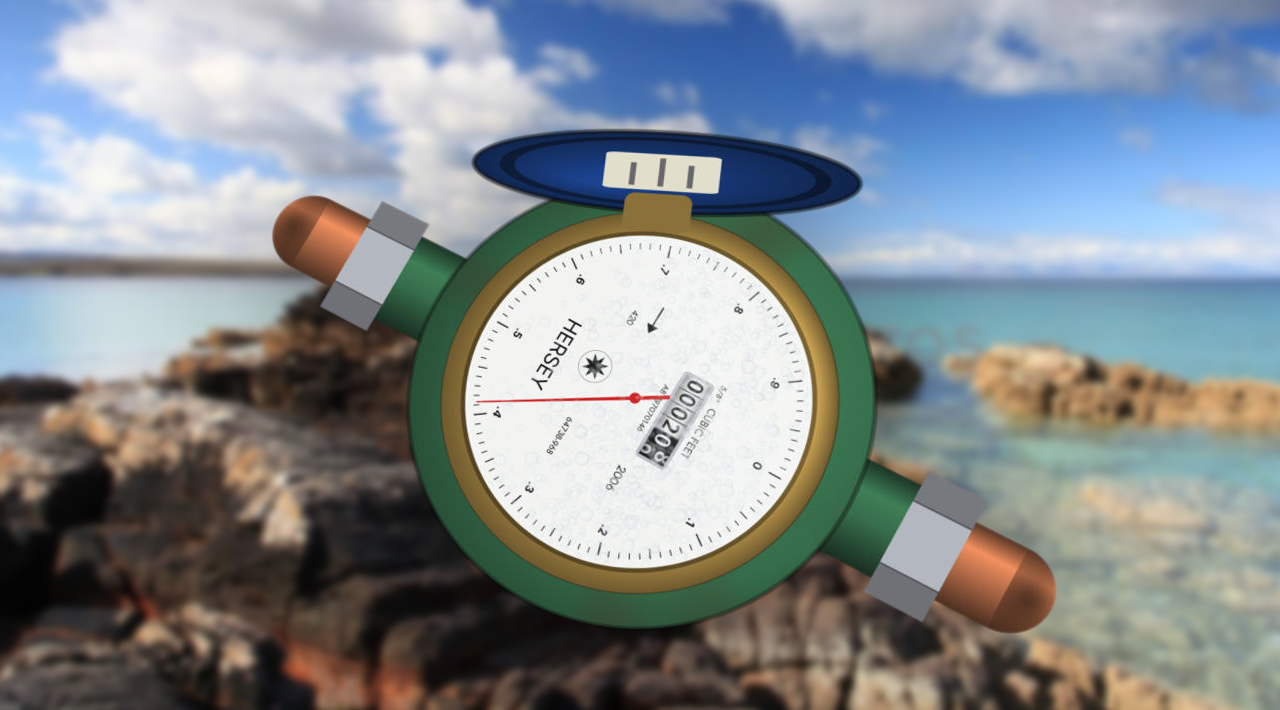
208.41 ft³
